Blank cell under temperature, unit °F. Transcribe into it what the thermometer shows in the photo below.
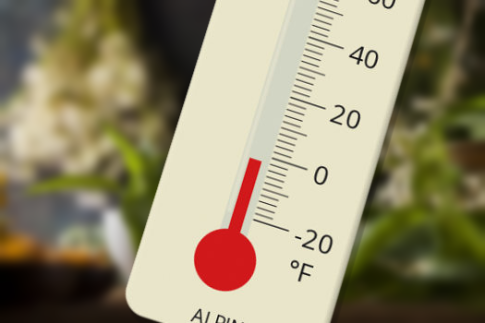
-2 °F
